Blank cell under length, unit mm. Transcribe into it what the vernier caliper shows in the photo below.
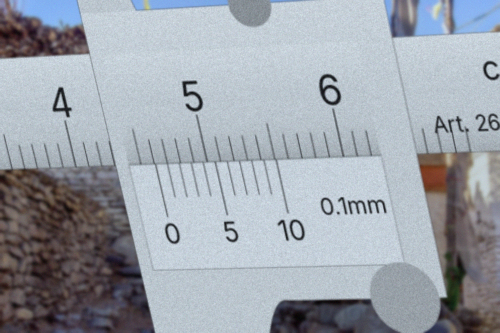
46.1 mm
